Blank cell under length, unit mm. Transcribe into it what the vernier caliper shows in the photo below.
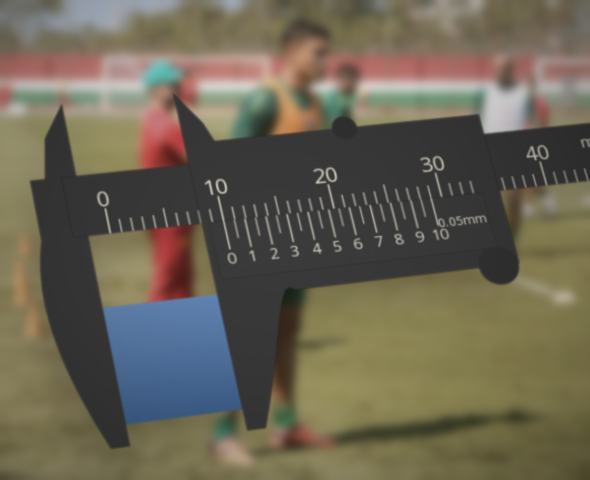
10.0 mm
